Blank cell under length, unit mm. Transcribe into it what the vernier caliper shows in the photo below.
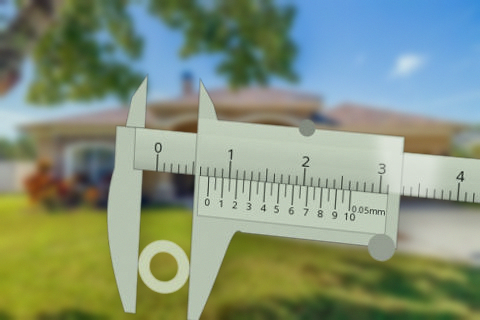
7.2 mm
